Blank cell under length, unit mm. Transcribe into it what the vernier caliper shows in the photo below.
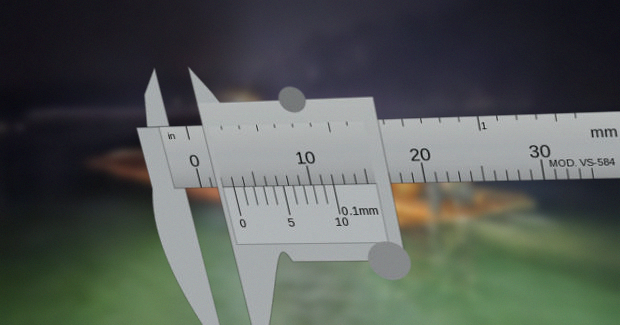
3.0 mm
